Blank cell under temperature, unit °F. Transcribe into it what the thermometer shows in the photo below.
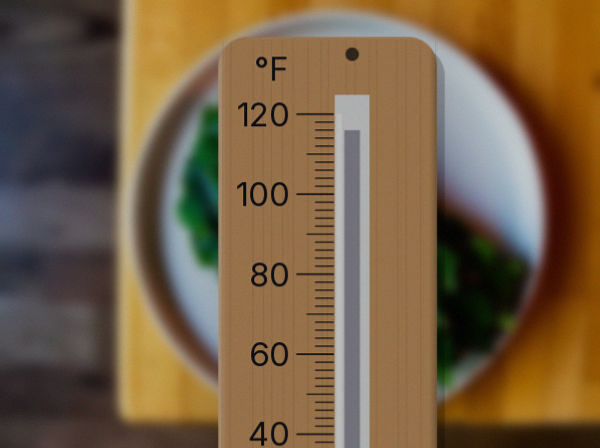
116 °F
